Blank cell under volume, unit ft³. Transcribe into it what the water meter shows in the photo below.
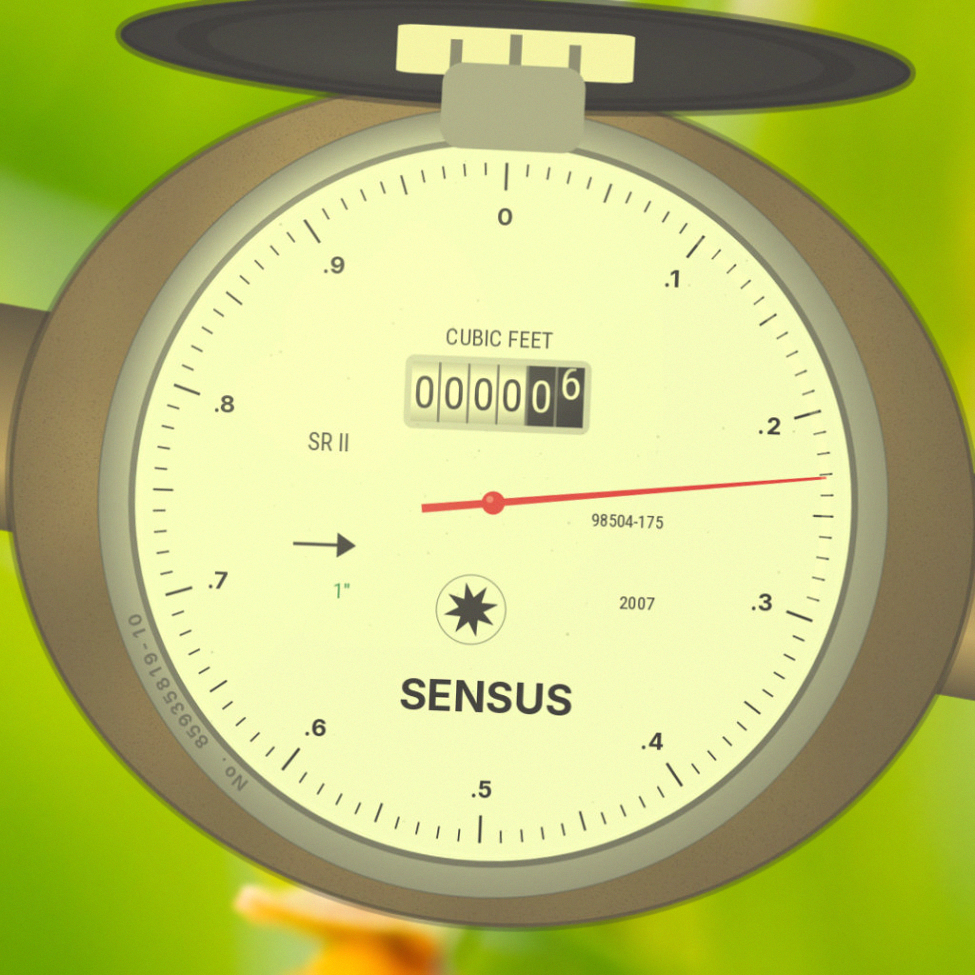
6.23 ft³
